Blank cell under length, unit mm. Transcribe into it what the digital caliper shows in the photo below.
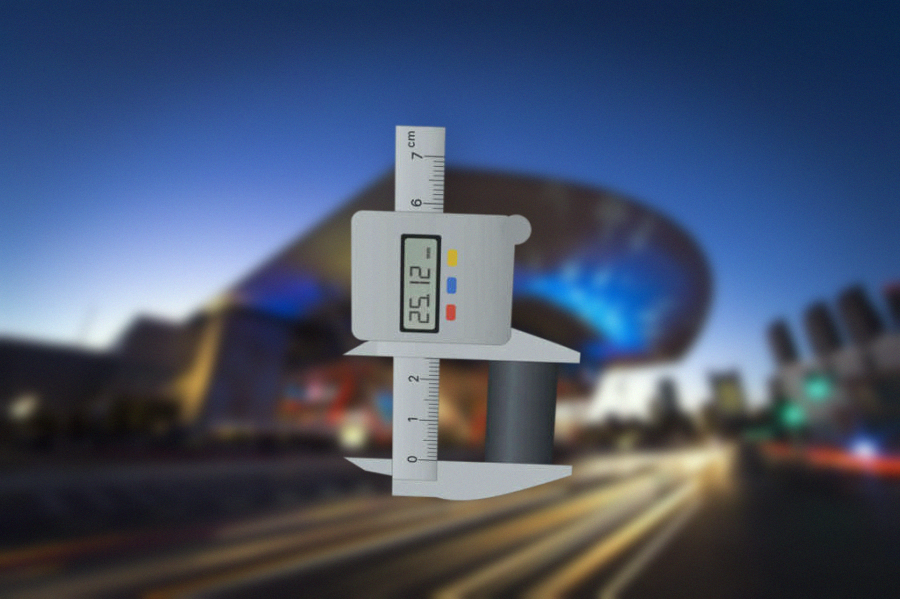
25.12 mm
